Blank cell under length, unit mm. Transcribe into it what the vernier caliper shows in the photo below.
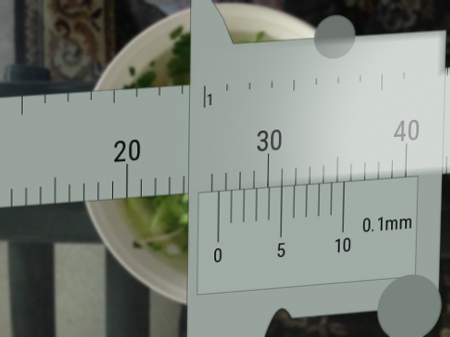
26.5 mm
